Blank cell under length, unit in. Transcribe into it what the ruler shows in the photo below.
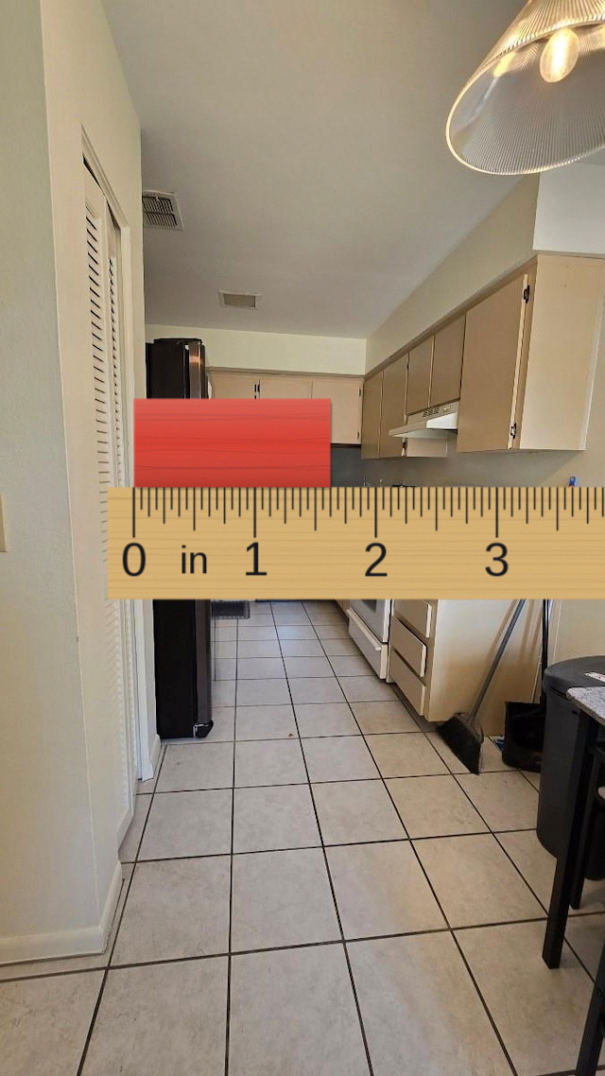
1.625 in
